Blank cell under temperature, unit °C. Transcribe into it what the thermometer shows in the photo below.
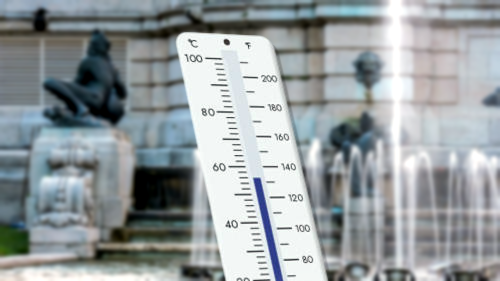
56 °C
